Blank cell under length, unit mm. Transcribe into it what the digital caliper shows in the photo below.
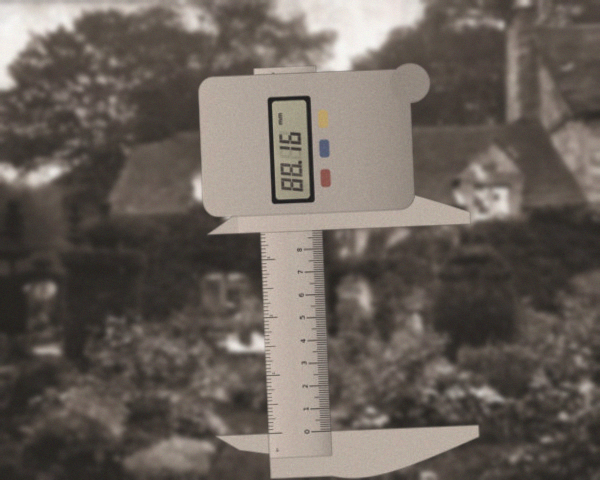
88.16 mm
